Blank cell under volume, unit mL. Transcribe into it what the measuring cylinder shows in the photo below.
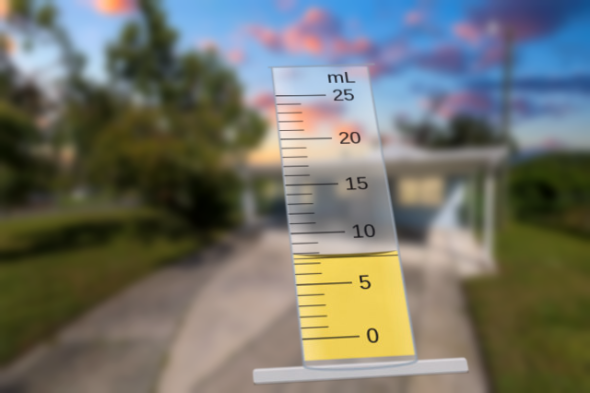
7.5 mL
